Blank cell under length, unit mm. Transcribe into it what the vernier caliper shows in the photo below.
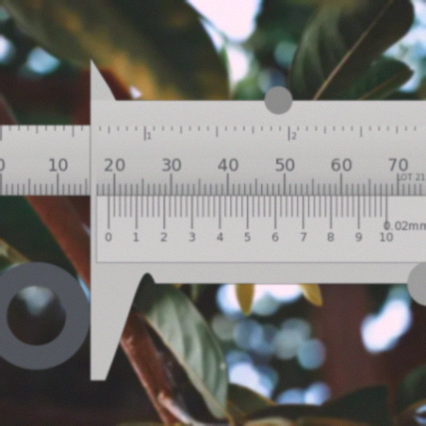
19.0 mm
